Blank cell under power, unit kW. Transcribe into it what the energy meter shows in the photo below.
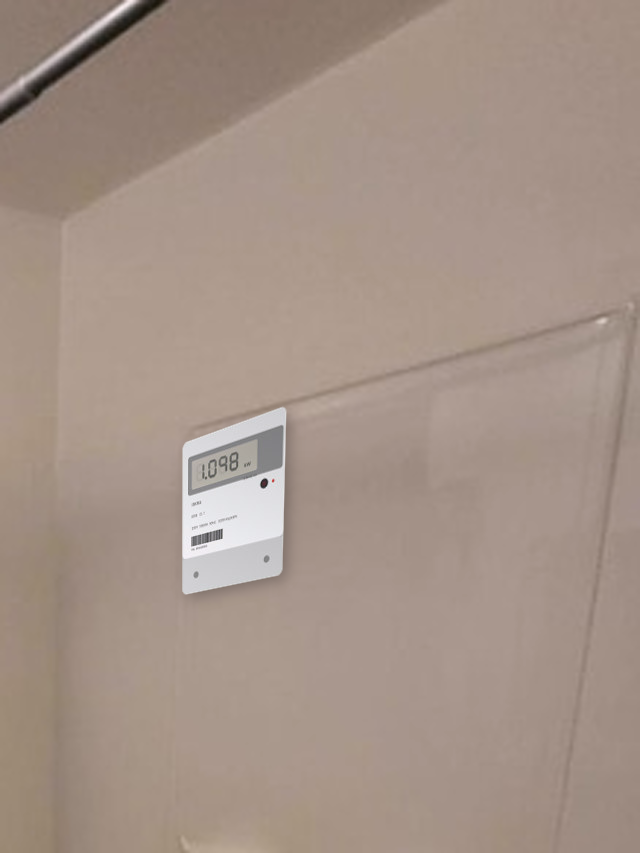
1.098 kW
